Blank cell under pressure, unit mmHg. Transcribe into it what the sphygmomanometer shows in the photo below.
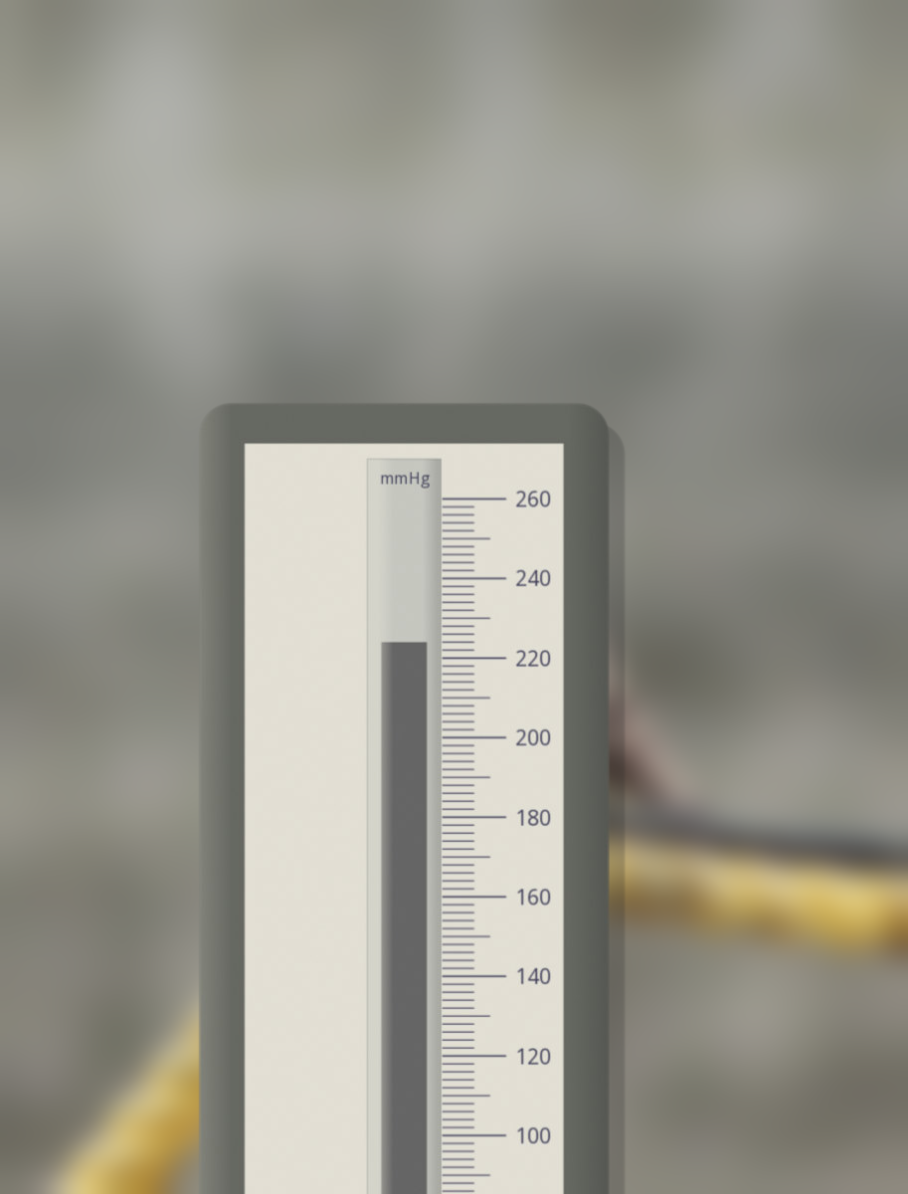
224 mmHg
